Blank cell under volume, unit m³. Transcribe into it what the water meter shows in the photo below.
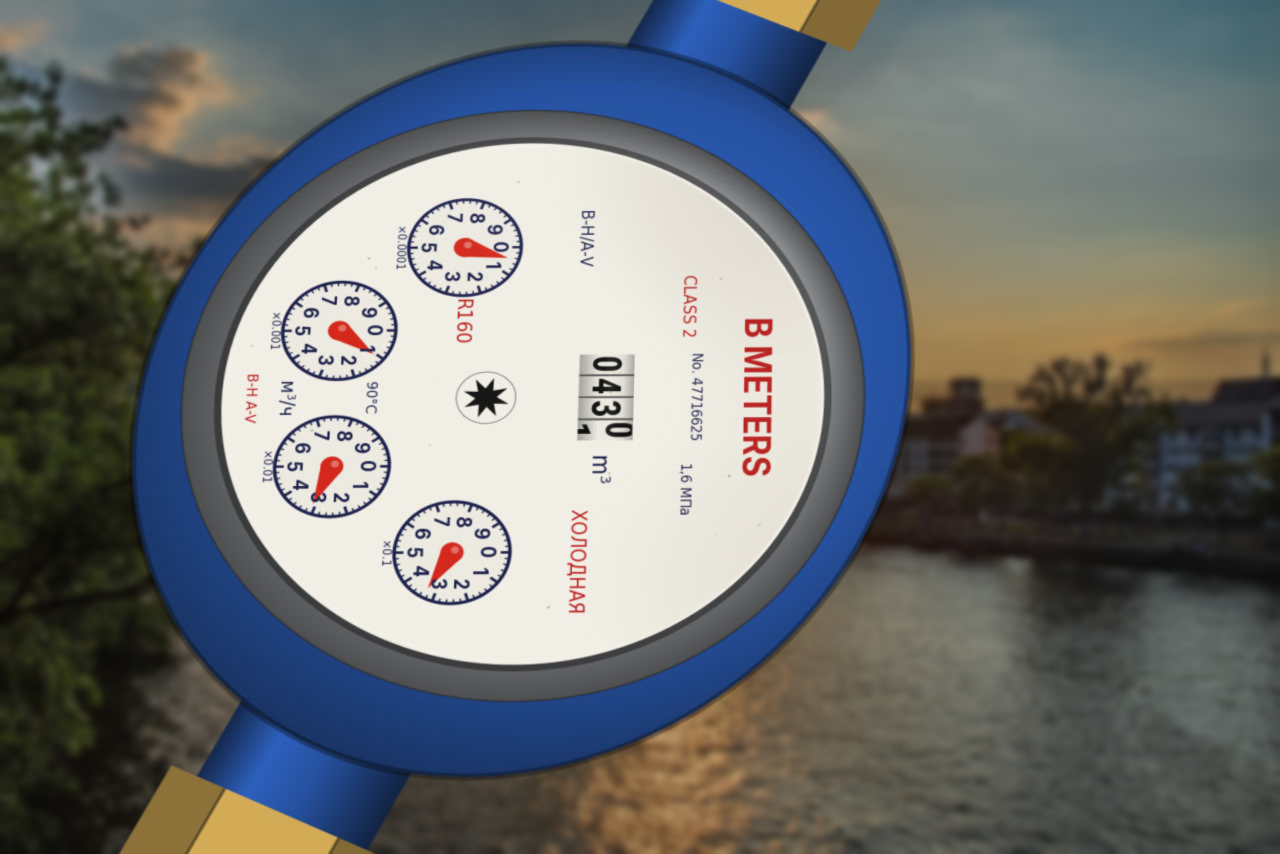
430.3310 m³
